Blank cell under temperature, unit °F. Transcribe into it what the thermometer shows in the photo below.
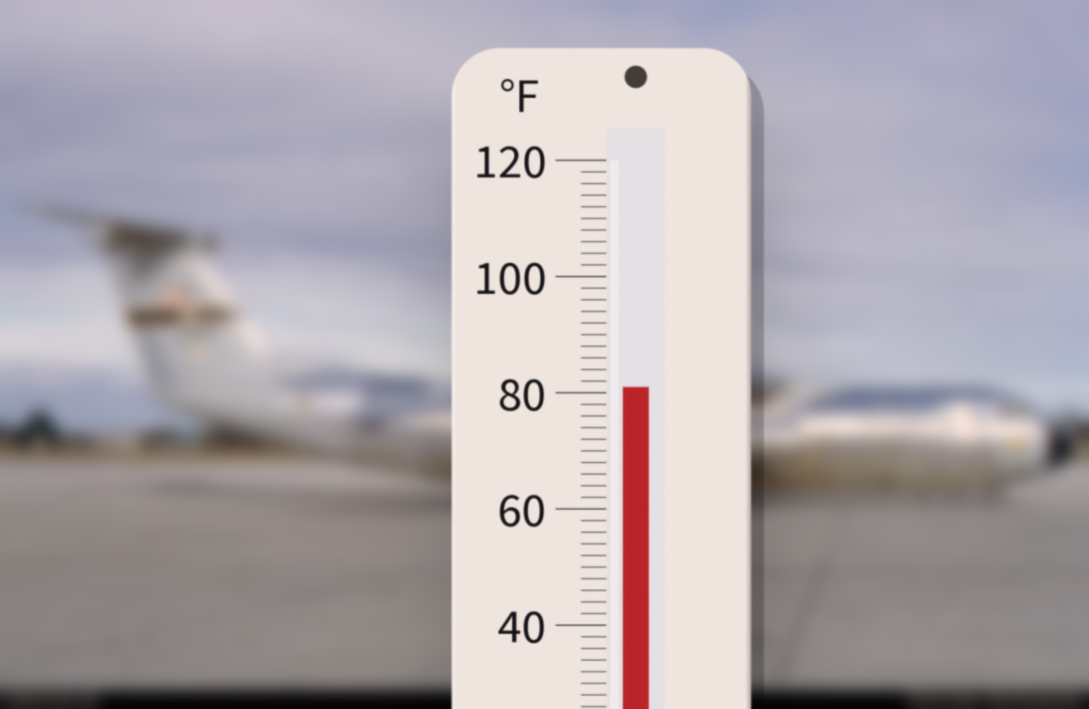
81 °F
